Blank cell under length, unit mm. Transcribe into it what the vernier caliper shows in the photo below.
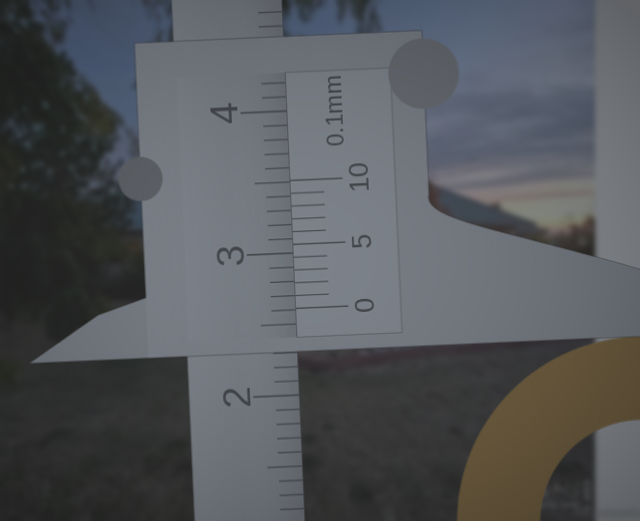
26.1 mm
